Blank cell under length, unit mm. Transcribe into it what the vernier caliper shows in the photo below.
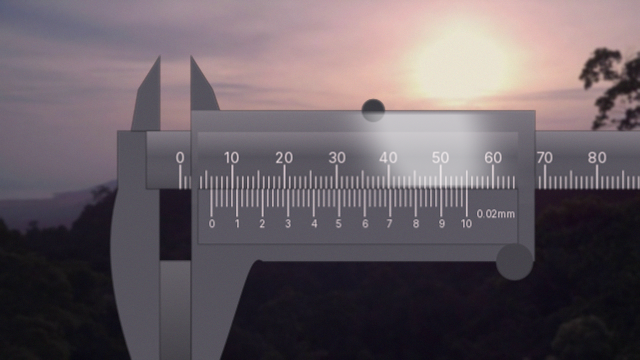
6.0 mm
